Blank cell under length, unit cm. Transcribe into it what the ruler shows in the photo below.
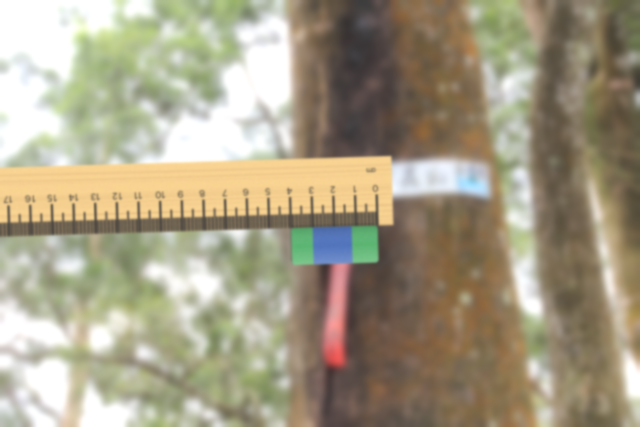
4 cm
